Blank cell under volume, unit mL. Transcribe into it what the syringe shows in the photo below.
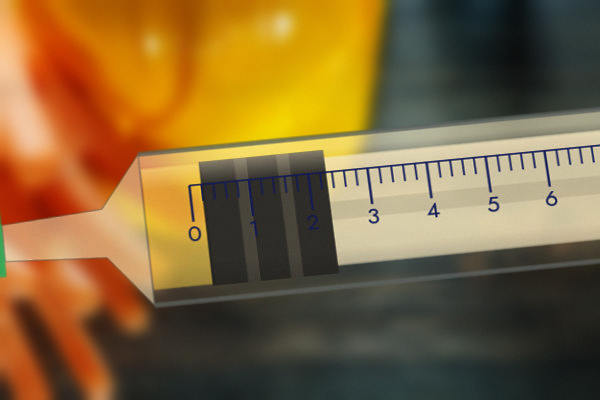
0.2 mL
